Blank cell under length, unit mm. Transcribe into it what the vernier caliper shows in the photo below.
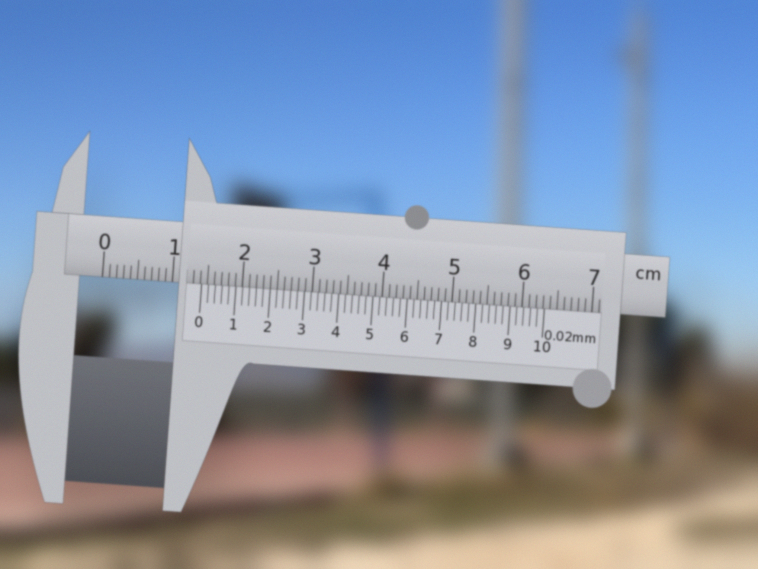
14.2 mm
